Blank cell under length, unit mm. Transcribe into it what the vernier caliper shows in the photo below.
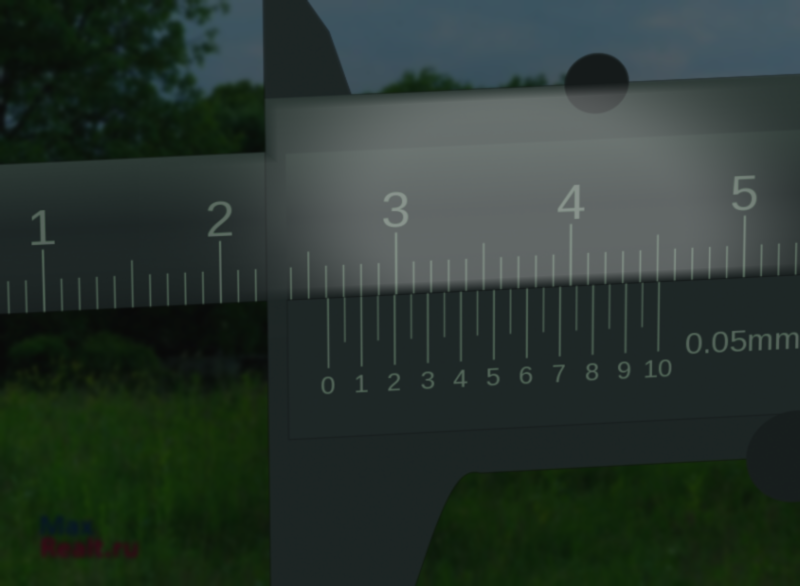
26.1 mm
